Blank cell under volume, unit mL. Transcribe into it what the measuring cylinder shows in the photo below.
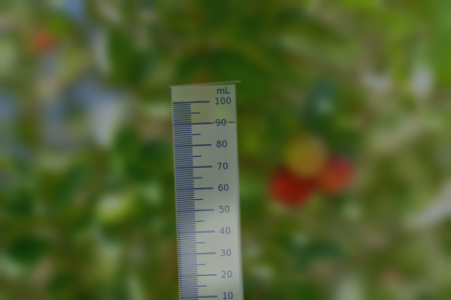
90 mL
